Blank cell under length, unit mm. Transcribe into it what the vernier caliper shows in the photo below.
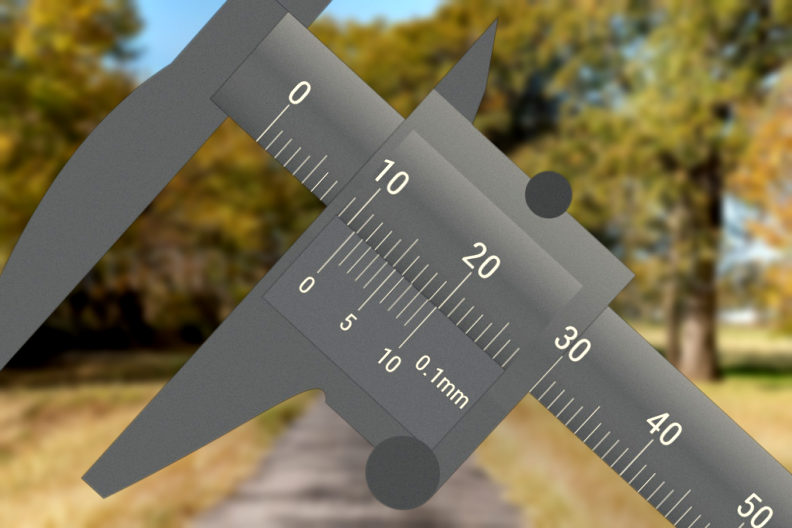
10.8 mm
